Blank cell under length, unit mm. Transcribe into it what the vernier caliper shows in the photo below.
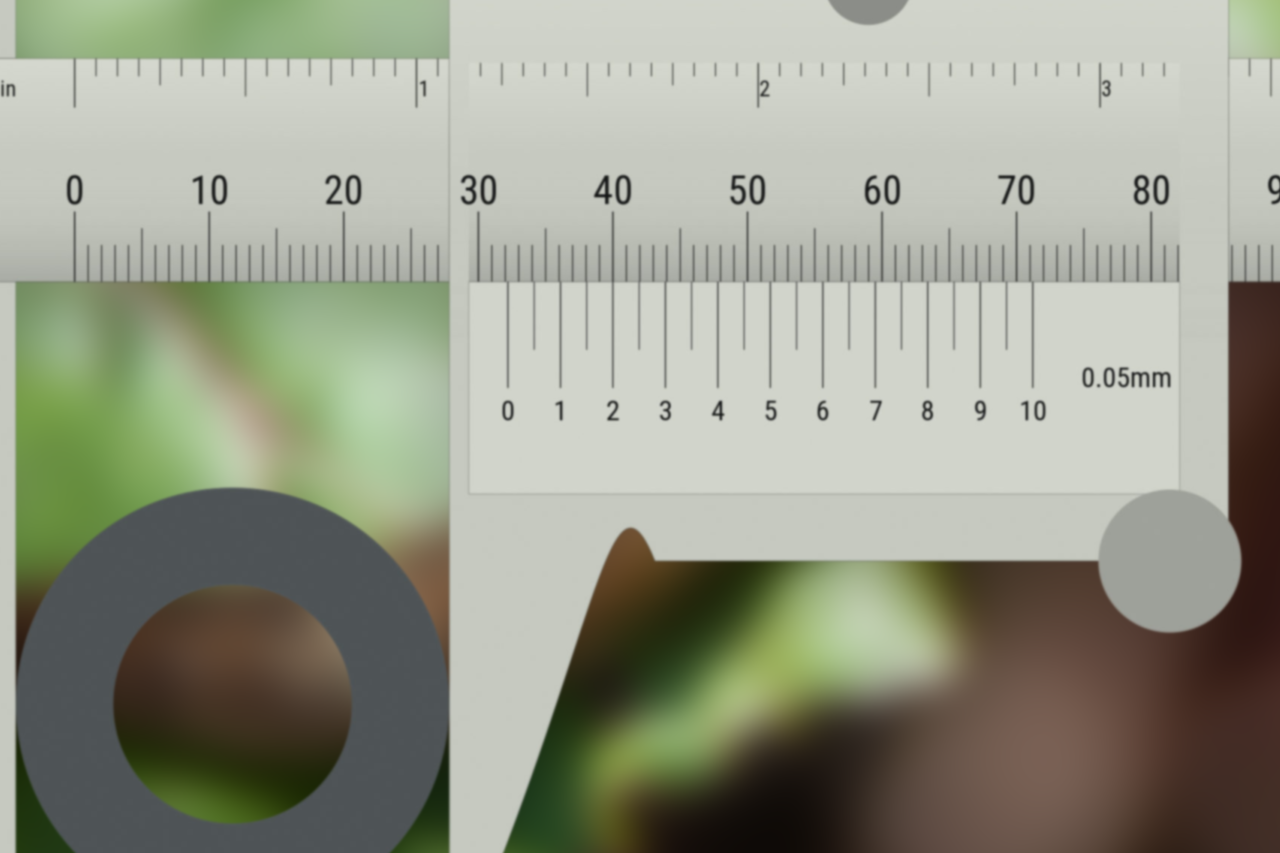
32.2 mm
